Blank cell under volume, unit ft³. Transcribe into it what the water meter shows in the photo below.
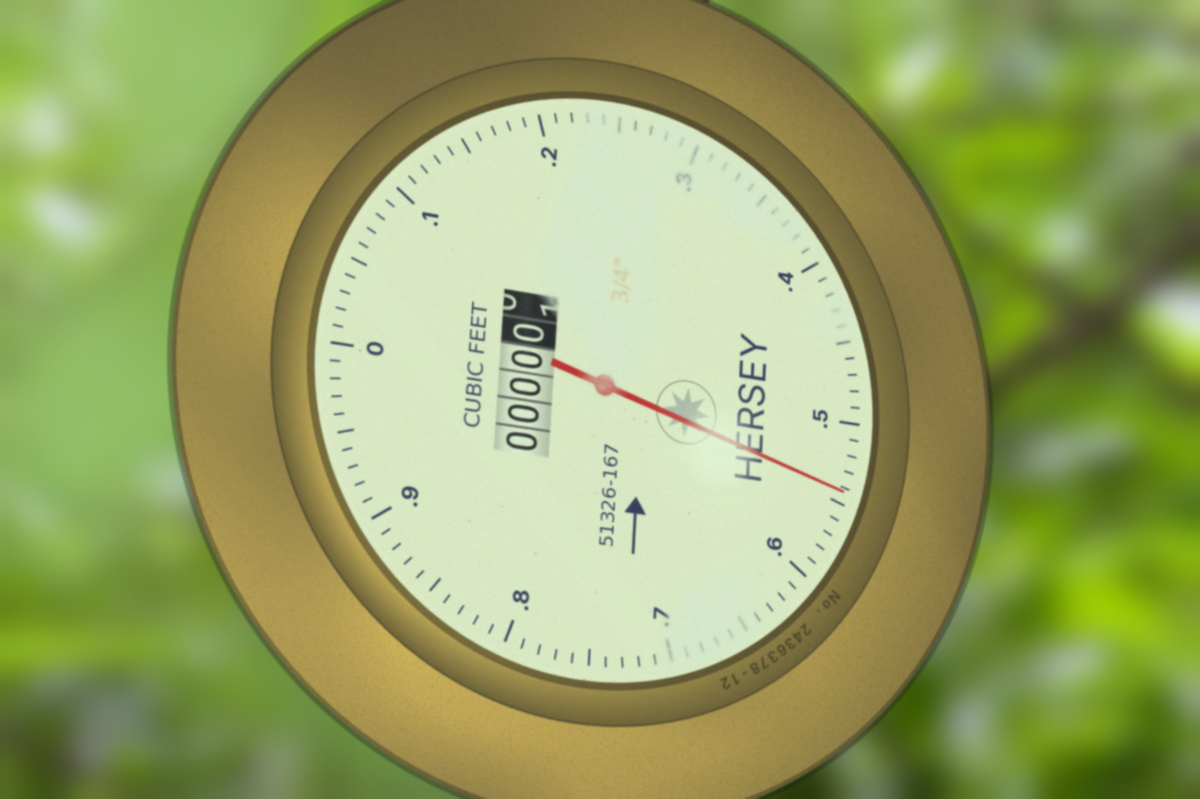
0.54 ft³
